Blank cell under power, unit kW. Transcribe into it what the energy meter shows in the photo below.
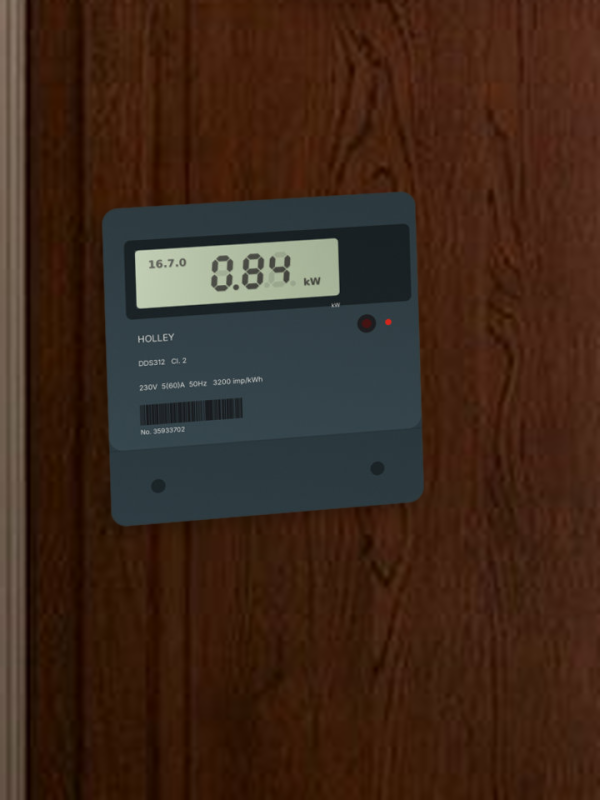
0.84 kW
